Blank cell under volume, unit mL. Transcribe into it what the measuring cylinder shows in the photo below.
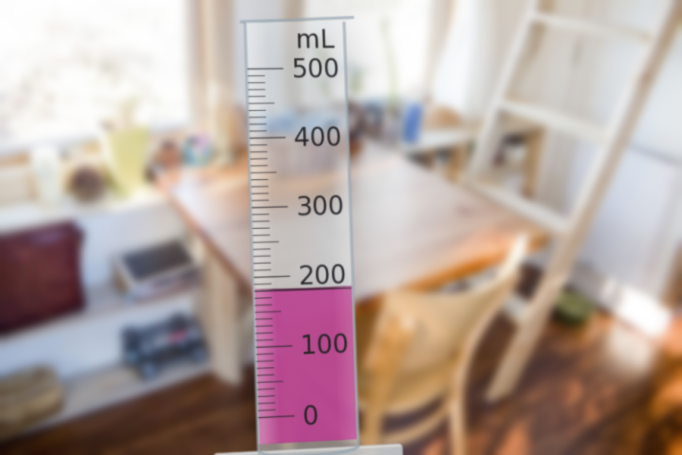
180 mL
